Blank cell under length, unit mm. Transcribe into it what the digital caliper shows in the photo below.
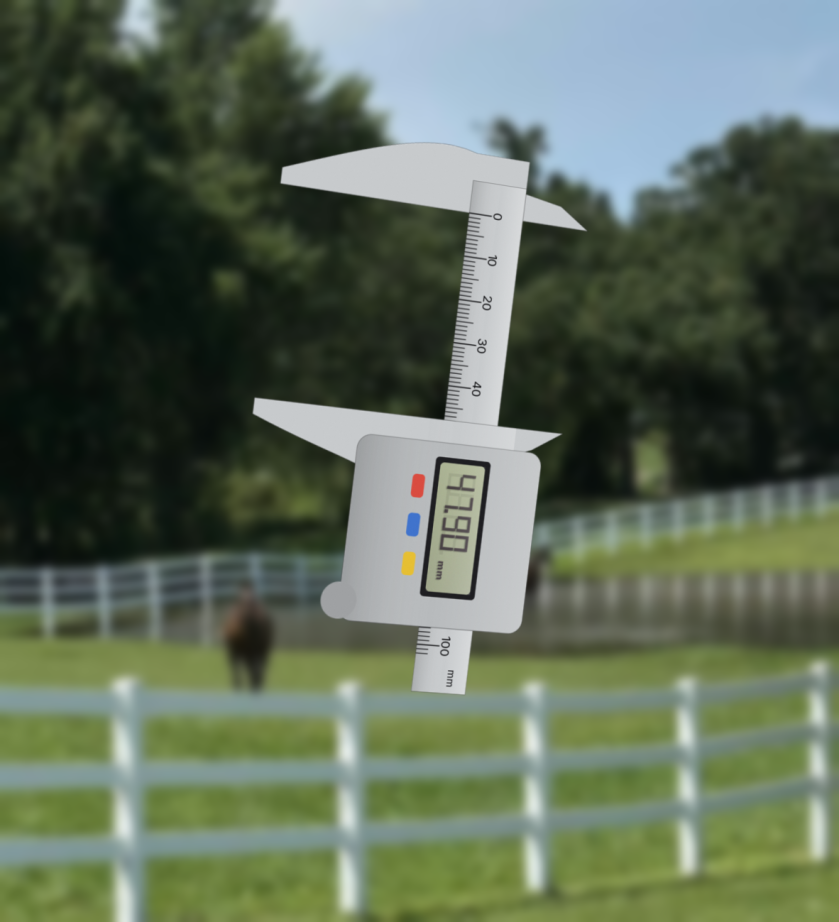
47.90 mm
